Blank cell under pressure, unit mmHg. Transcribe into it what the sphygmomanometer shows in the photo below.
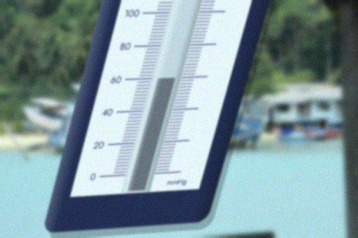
60 mmHg
